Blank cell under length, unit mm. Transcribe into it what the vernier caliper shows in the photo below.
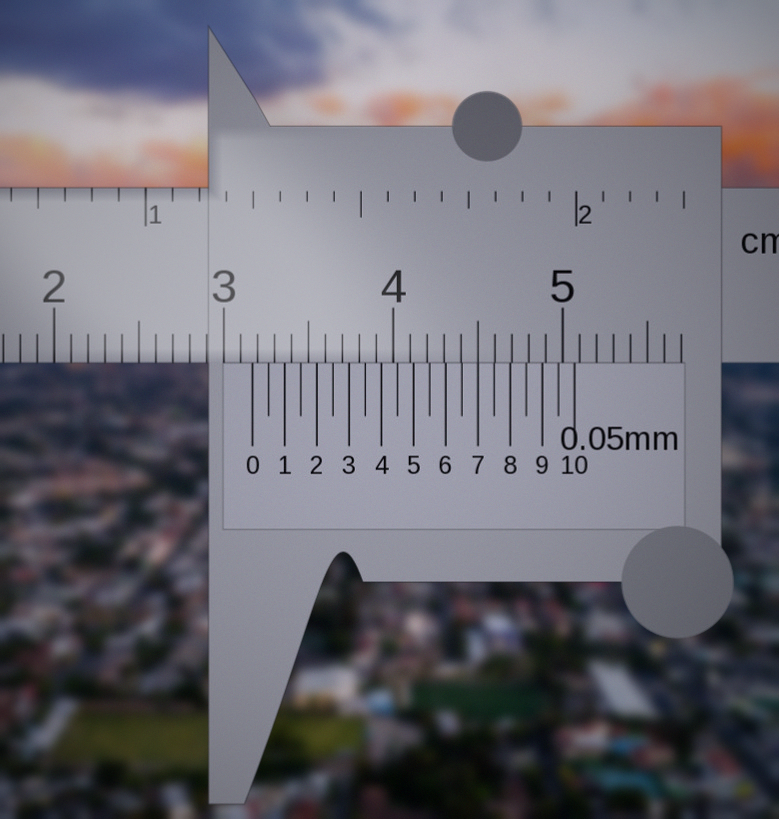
31.7 mm
